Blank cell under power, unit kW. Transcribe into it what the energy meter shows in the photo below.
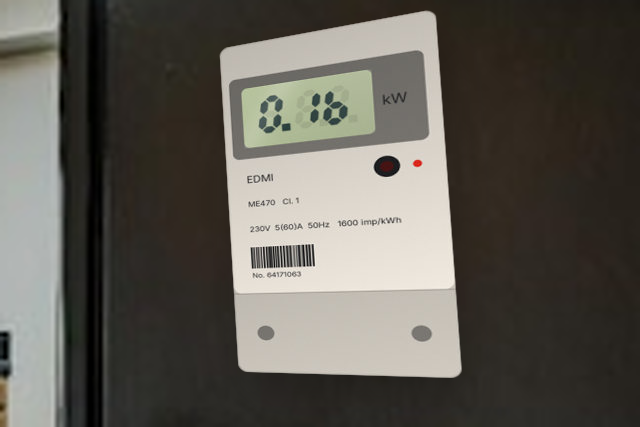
0.16 kW
